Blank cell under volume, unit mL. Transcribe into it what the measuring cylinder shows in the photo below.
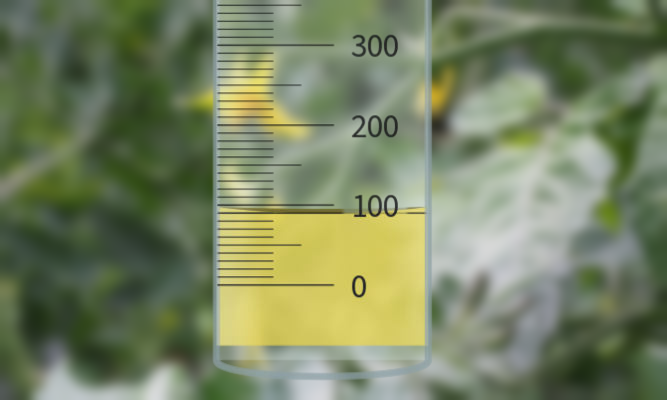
90 mL
